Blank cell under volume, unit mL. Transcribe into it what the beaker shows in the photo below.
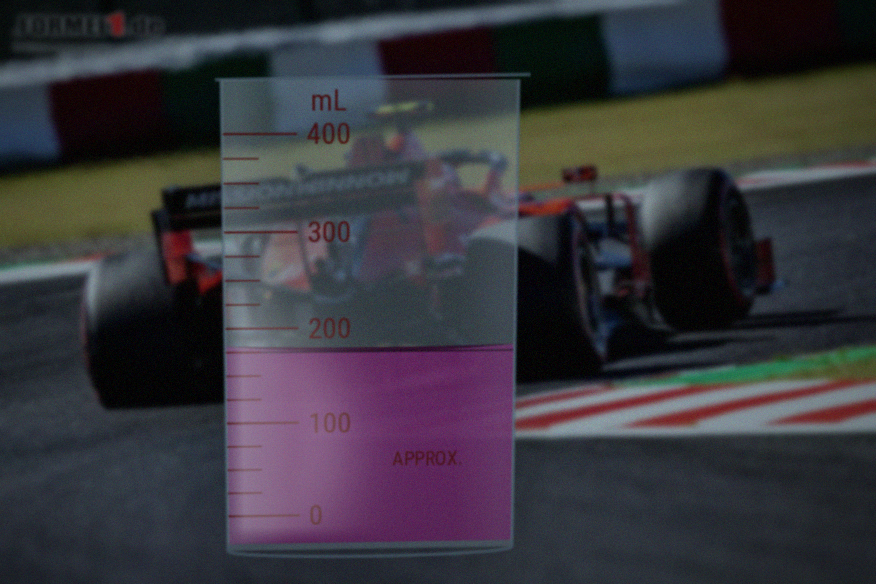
175 mL
